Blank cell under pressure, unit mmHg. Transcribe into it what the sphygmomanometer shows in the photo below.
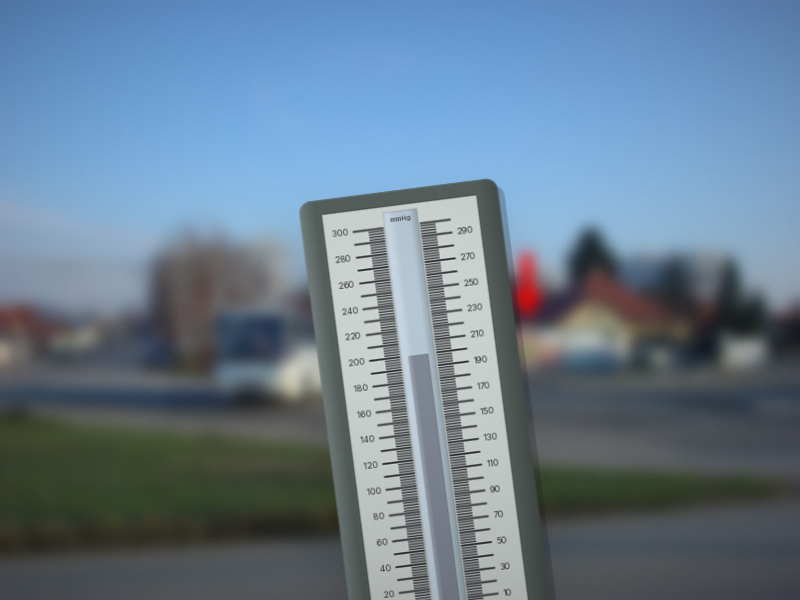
200 mmHg
